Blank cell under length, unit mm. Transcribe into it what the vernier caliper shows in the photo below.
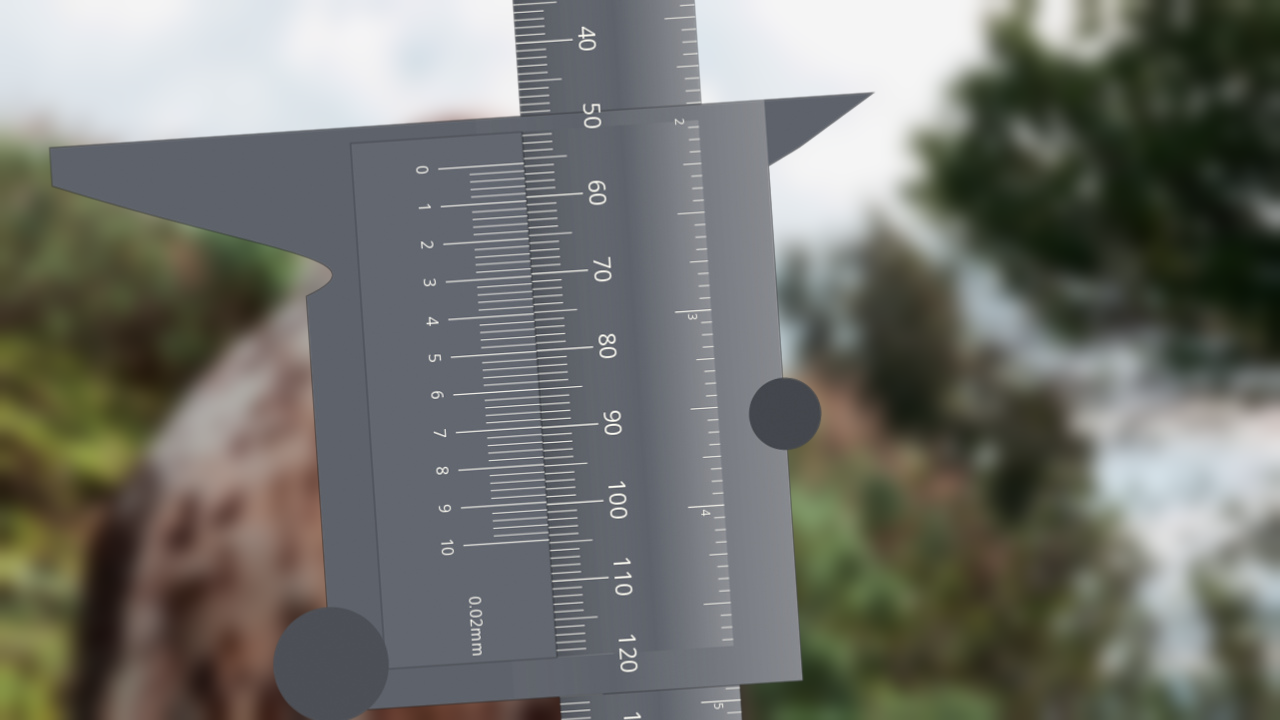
55.6 mm
